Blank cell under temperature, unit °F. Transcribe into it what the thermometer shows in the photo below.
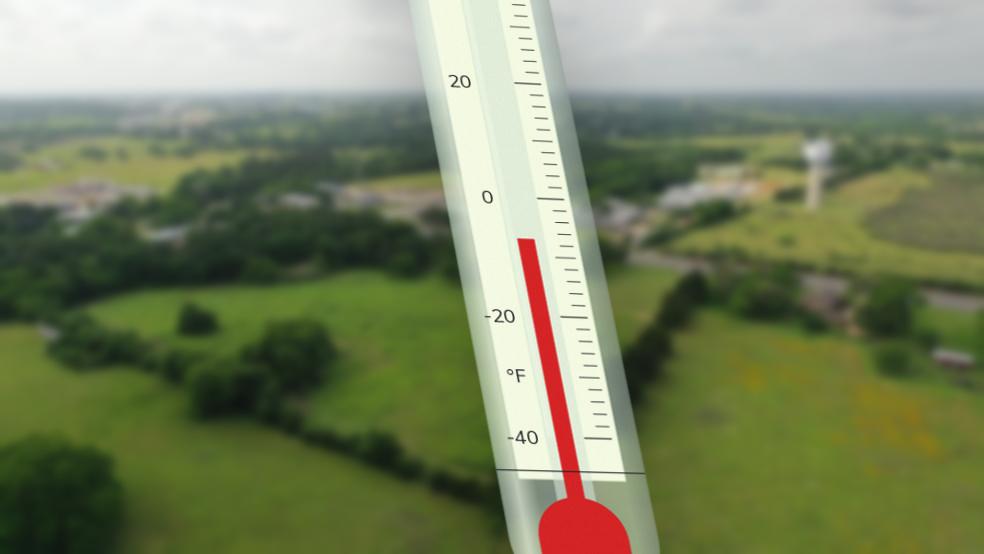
-7 °F
